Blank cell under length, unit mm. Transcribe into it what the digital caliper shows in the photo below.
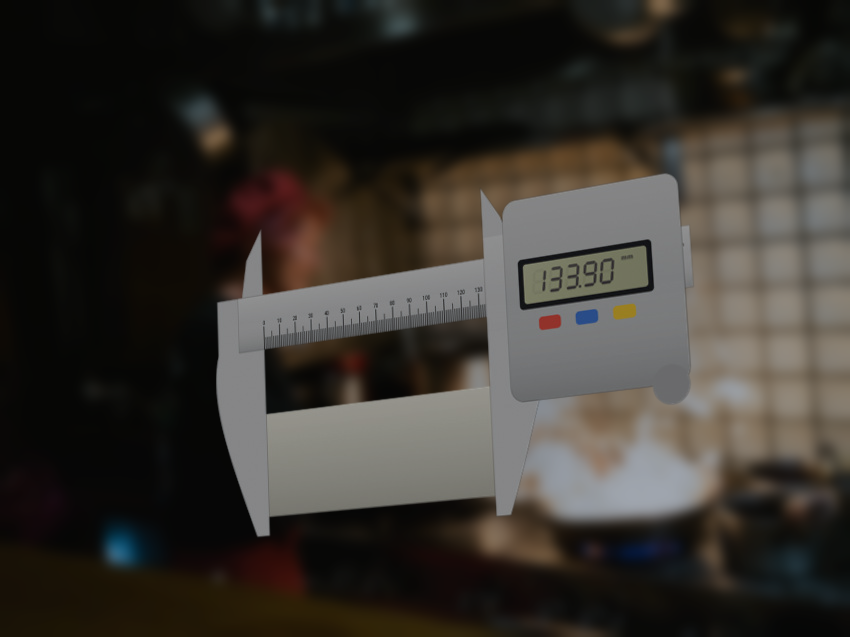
133.90 mm
